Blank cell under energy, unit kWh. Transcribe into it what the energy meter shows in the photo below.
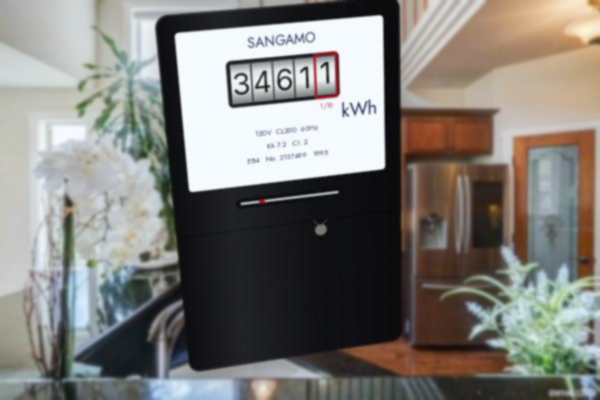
3461.1 kWh
